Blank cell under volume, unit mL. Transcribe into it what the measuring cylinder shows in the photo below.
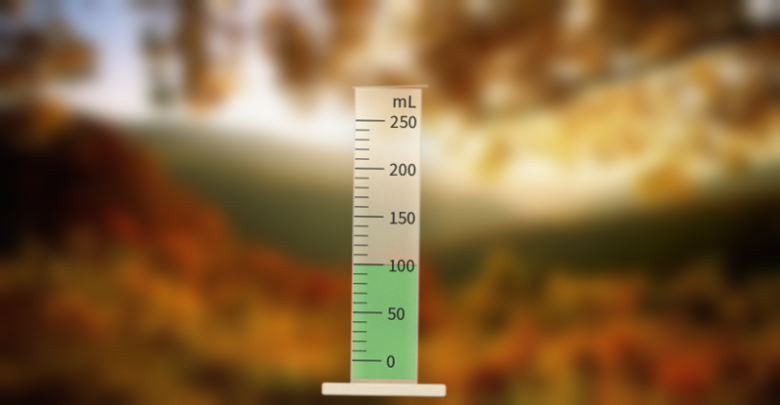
100 mL
